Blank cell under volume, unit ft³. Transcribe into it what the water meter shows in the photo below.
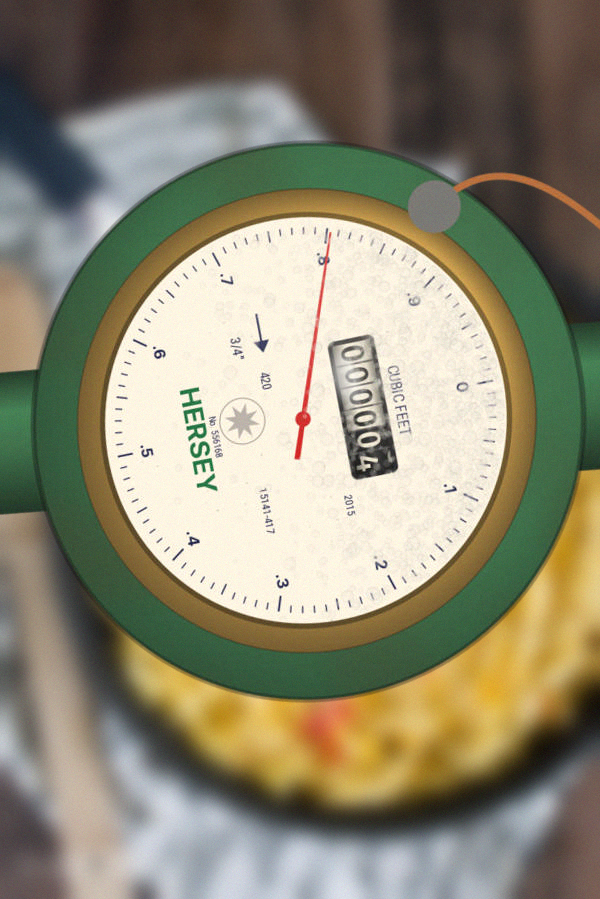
3.80 ft³
